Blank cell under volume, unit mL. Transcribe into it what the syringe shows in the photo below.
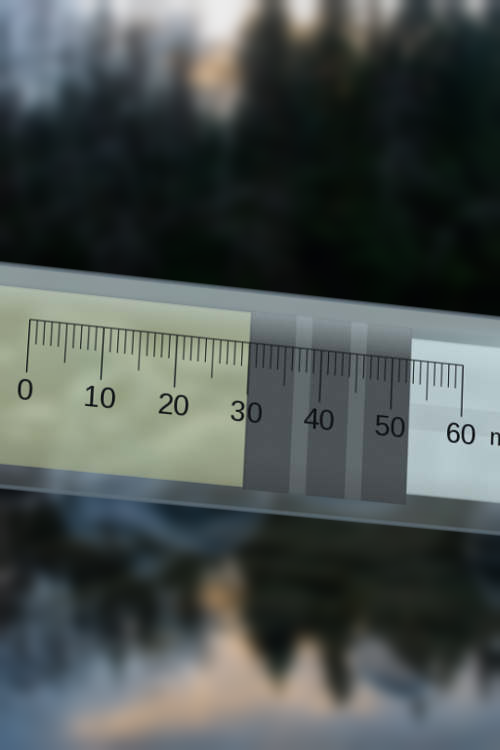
30 mL
